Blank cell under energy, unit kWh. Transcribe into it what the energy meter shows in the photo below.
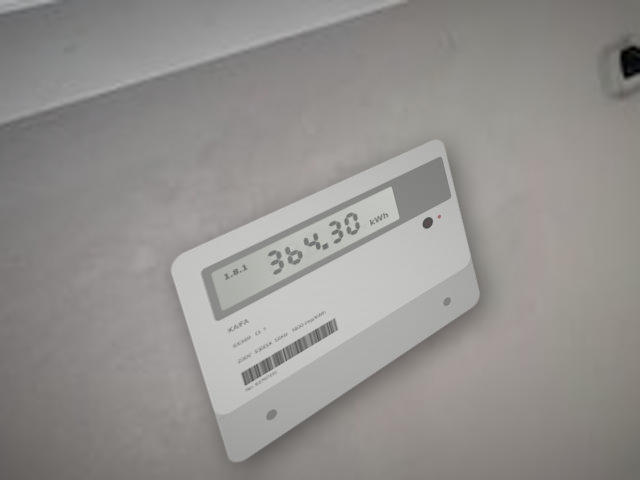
364.30 kWh
